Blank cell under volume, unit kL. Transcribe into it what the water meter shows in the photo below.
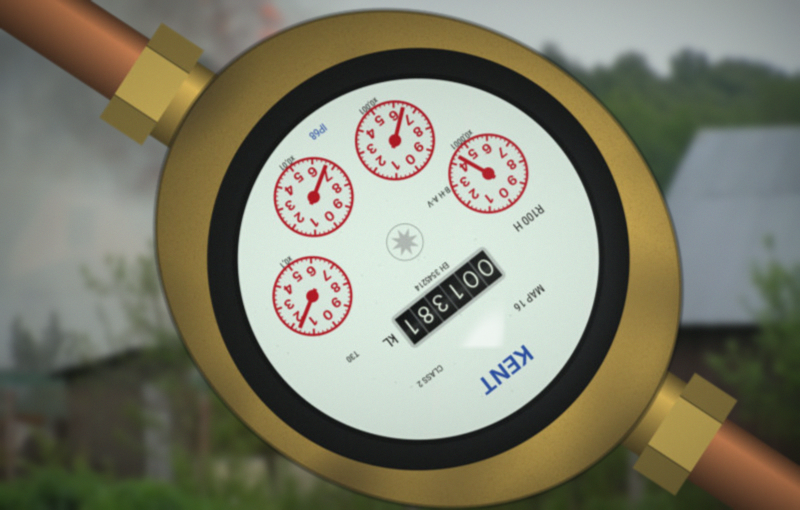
1381.1664 kL
